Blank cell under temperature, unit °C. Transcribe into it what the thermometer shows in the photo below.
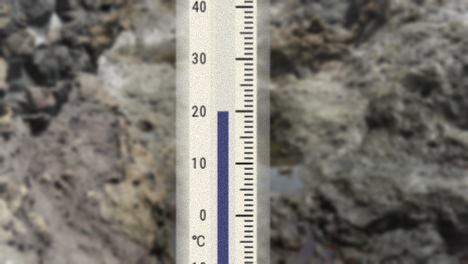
20 °C
